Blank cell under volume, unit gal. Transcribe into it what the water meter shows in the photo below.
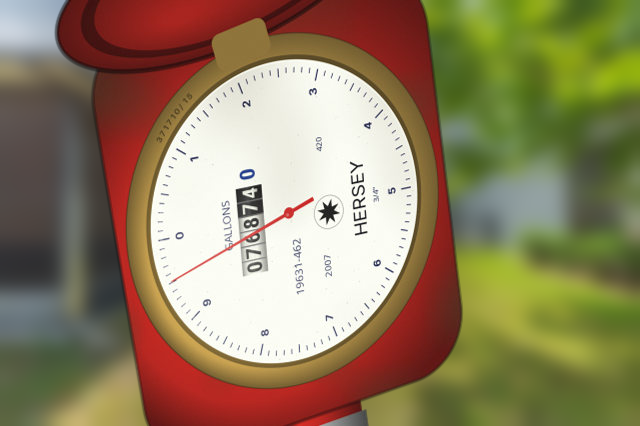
768739.5 gal
